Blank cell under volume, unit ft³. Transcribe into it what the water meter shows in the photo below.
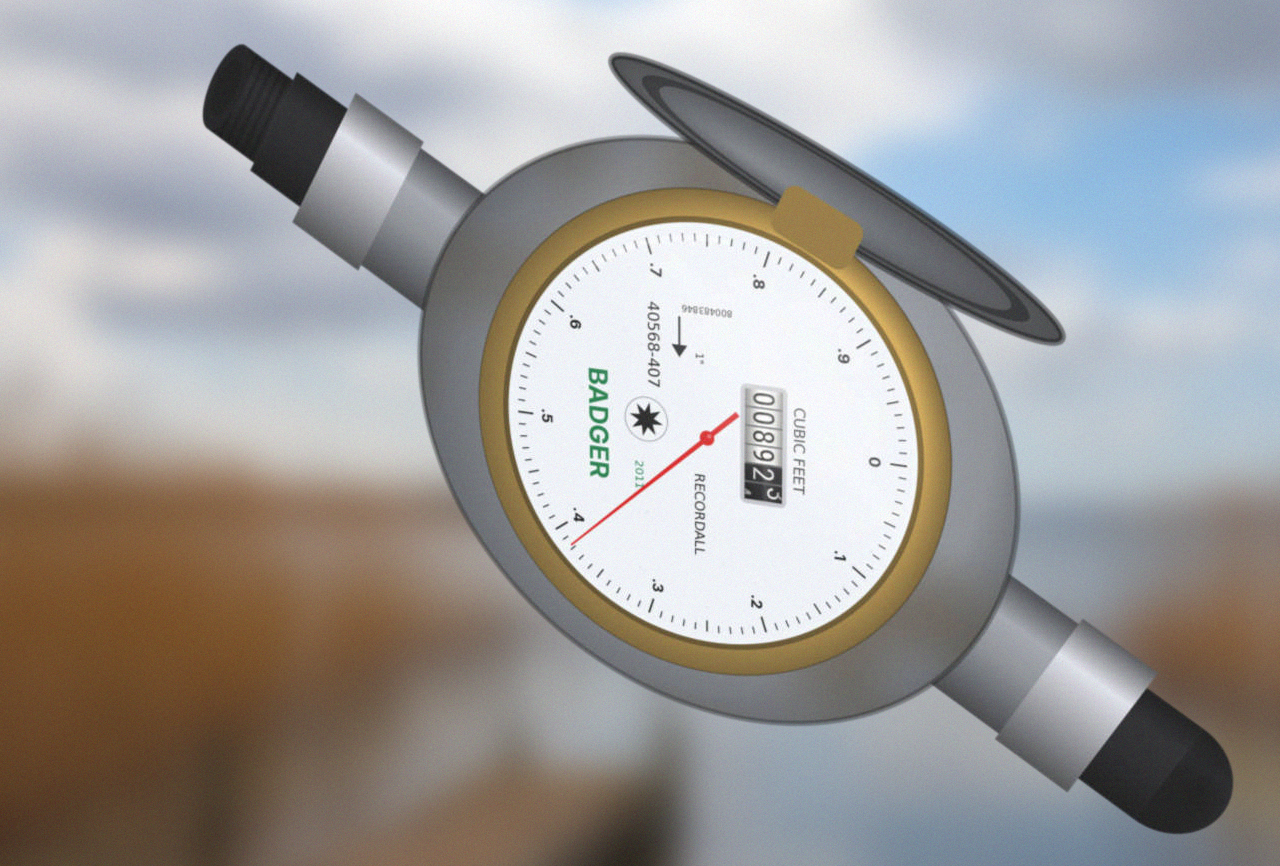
8923.38 ft³
